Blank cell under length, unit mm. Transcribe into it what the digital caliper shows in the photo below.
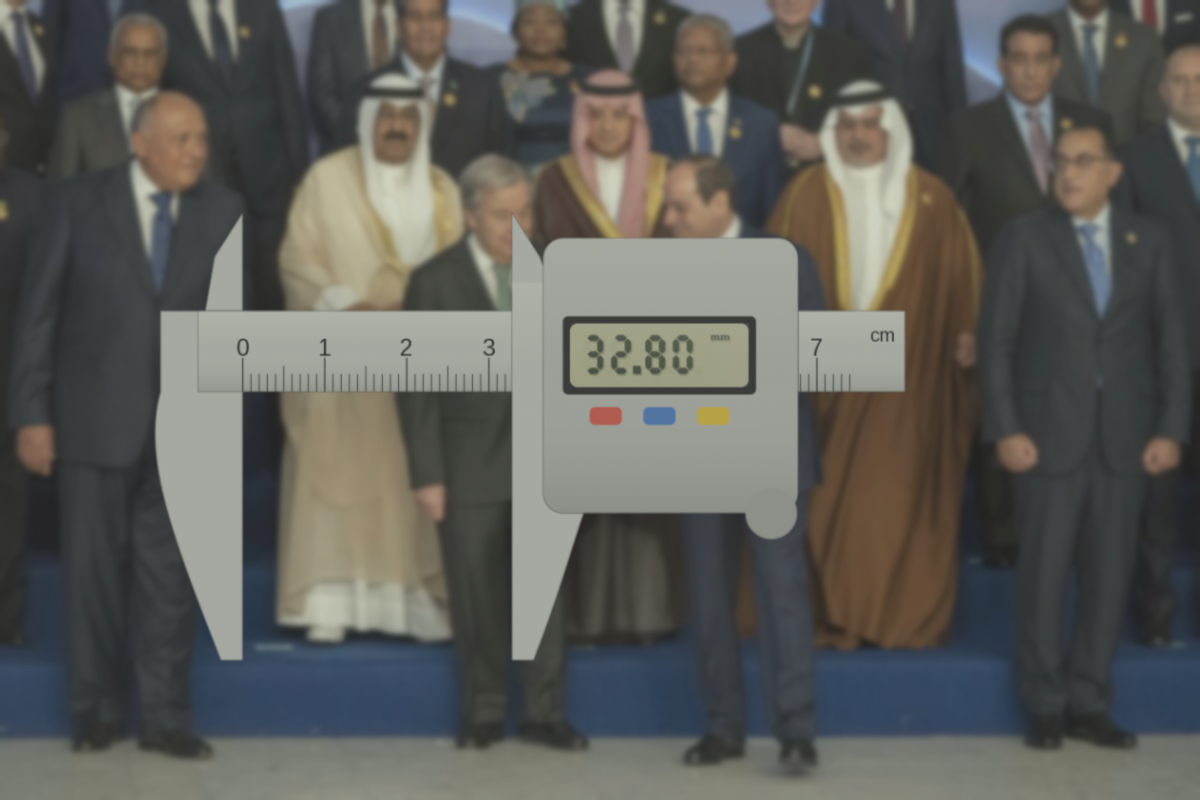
32.80 mm
